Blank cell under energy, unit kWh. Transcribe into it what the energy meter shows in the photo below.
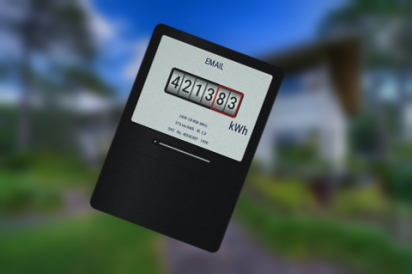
4213.83 kWh
